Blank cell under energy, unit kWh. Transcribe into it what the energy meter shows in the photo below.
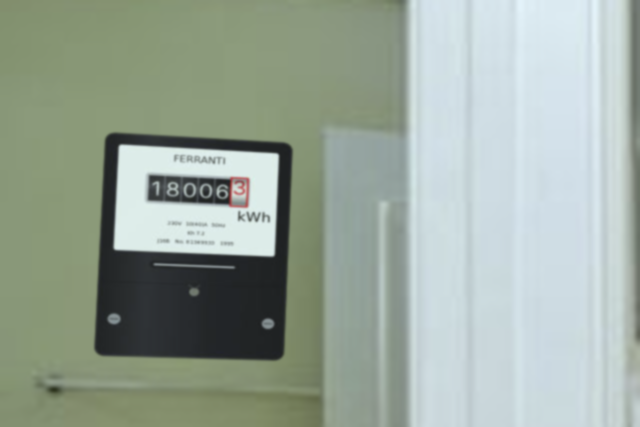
18006.3 kWh
